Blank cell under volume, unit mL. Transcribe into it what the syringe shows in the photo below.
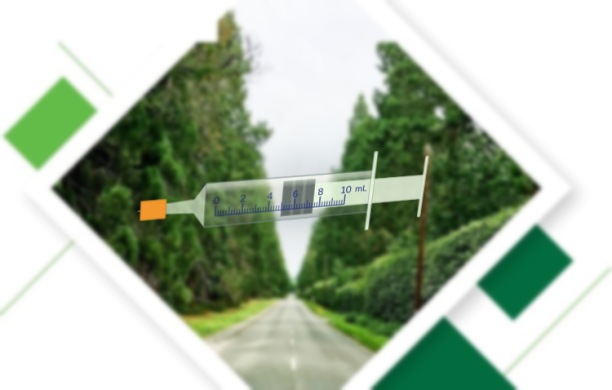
5 mL
